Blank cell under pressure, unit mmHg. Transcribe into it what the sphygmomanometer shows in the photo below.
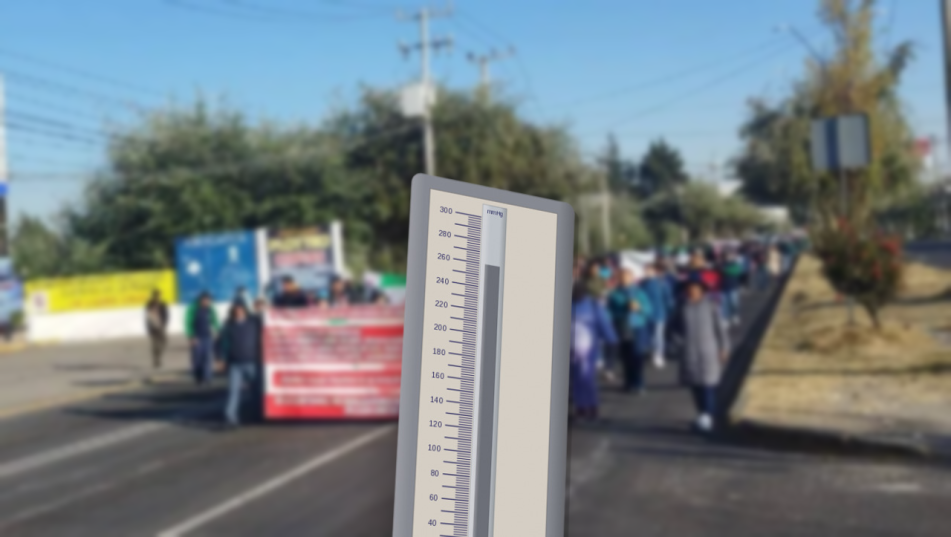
260 mmHg
